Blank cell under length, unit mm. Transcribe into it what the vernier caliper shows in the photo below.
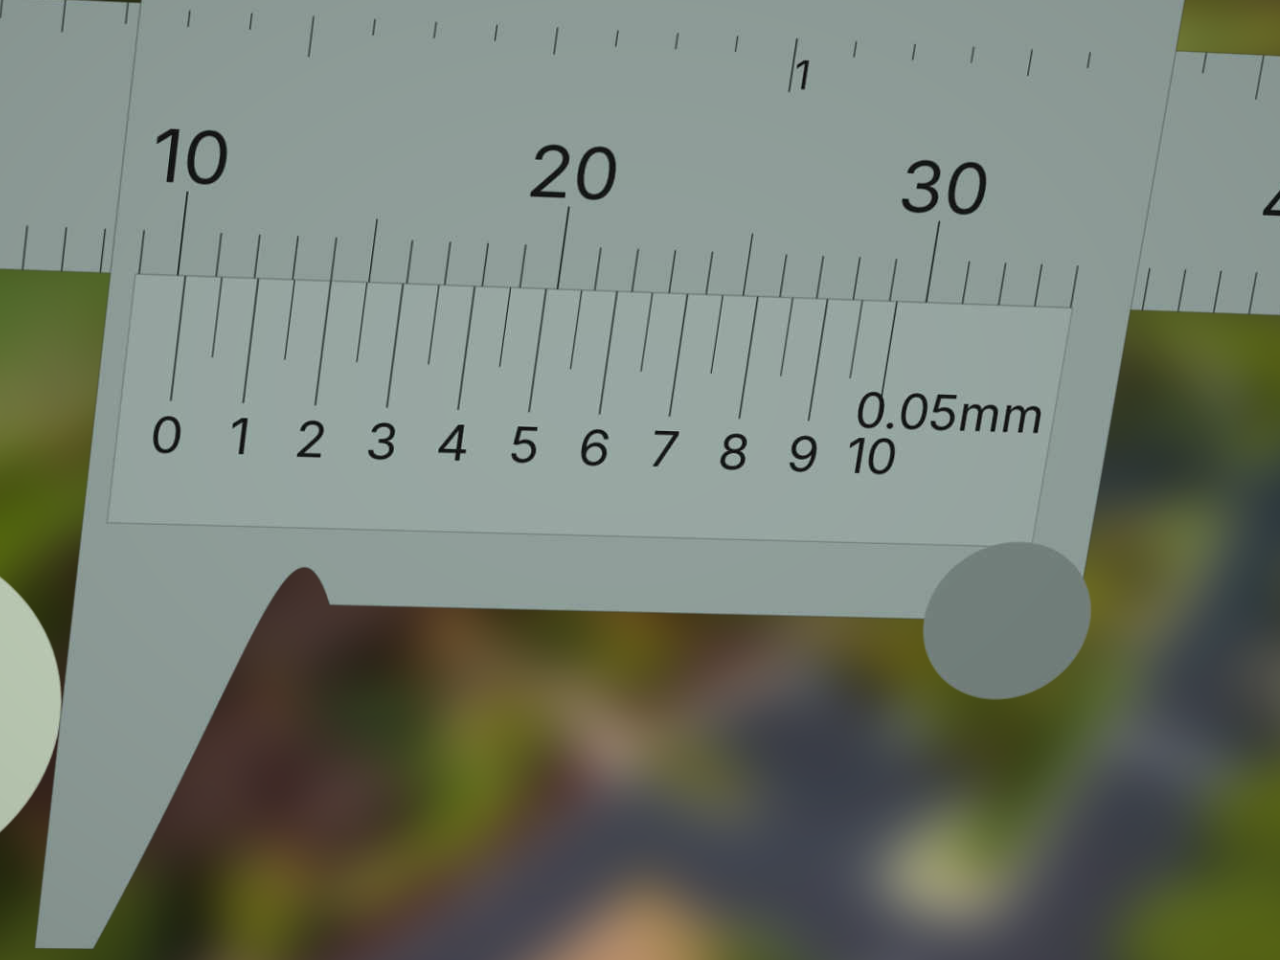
10.20 mm
